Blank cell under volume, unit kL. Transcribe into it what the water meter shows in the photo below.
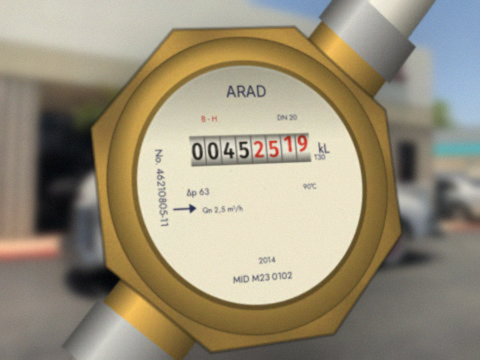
45.2519 kL
